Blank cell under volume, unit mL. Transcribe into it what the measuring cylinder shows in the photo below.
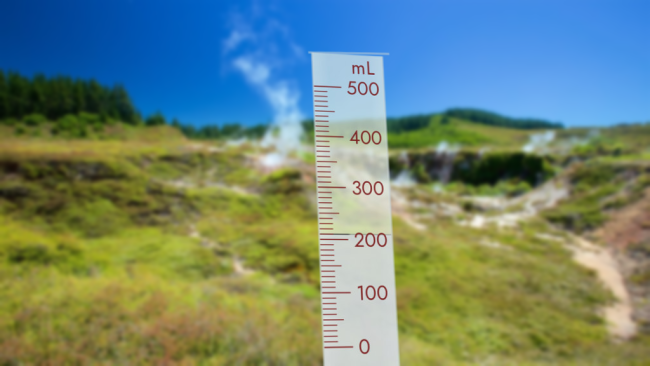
210 mL
